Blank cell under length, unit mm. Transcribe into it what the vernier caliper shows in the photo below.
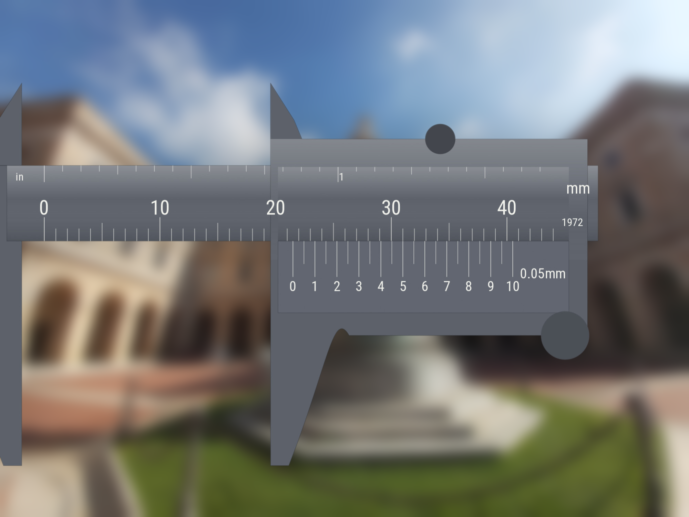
21.5 mm
